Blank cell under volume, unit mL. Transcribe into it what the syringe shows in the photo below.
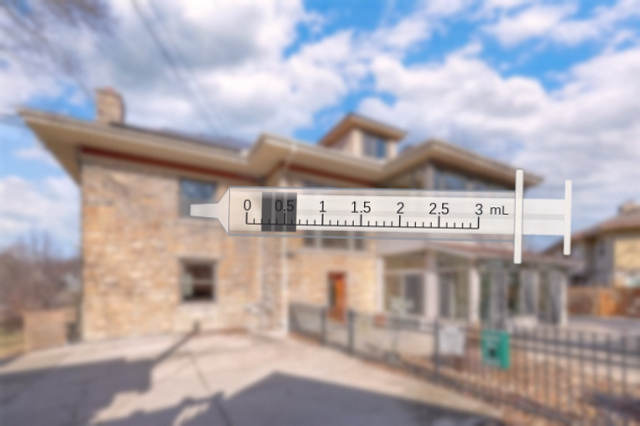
0.2 mL
